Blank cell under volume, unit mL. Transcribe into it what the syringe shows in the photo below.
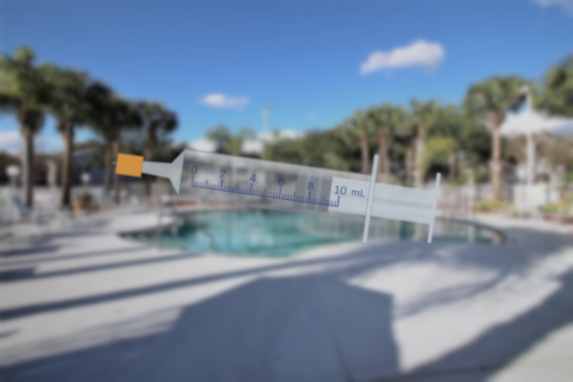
7 mL
